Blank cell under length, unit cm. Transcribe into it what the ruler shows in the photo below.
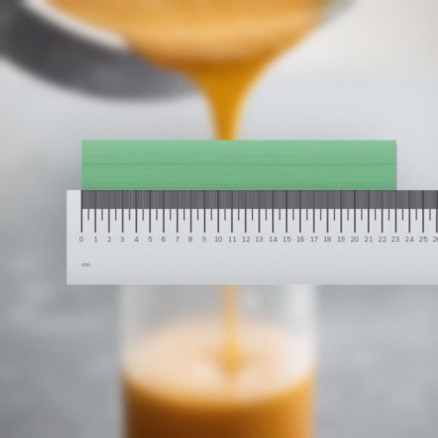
23 cm
